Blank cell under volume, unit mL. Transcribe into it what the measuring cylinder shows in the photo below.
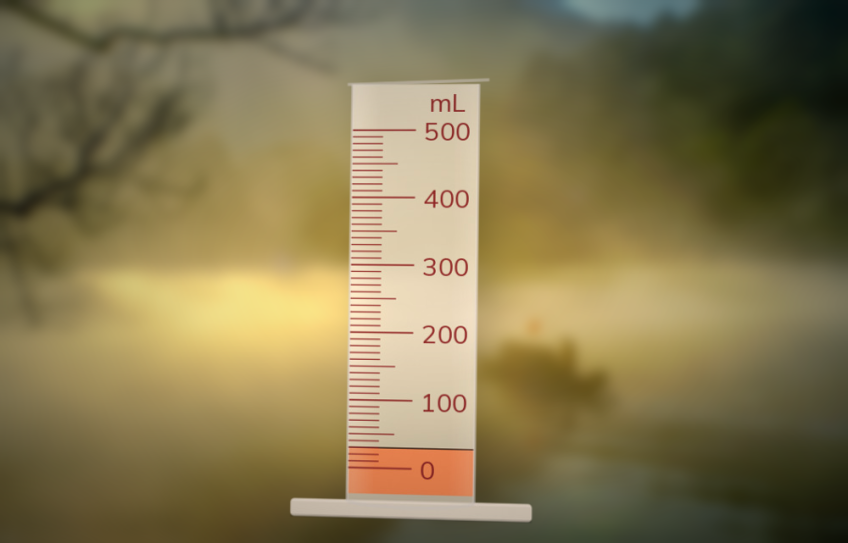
30 mL
